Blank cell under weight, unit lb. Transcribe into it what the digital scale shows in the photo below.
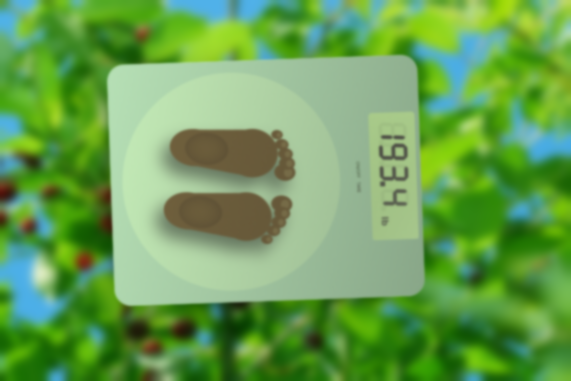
193.4 lb
